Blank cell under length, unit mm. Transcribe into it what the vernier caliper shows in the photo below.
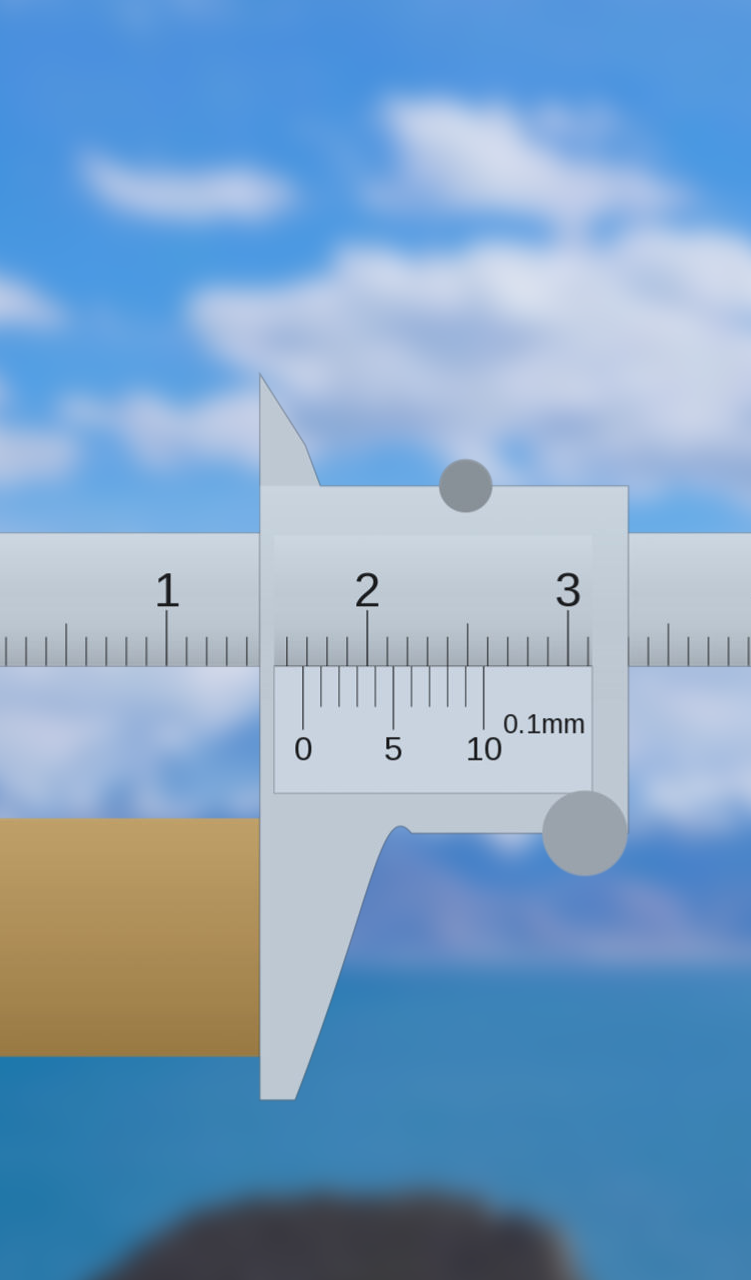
16.8 mm
